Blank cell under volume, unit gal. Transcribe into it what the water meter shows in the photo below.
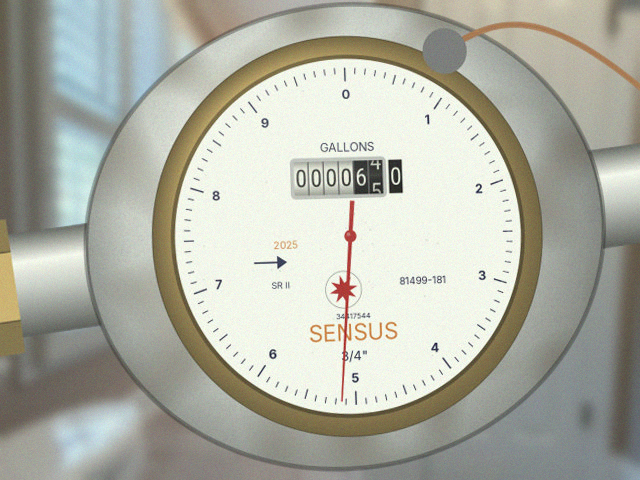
645.1 gal
